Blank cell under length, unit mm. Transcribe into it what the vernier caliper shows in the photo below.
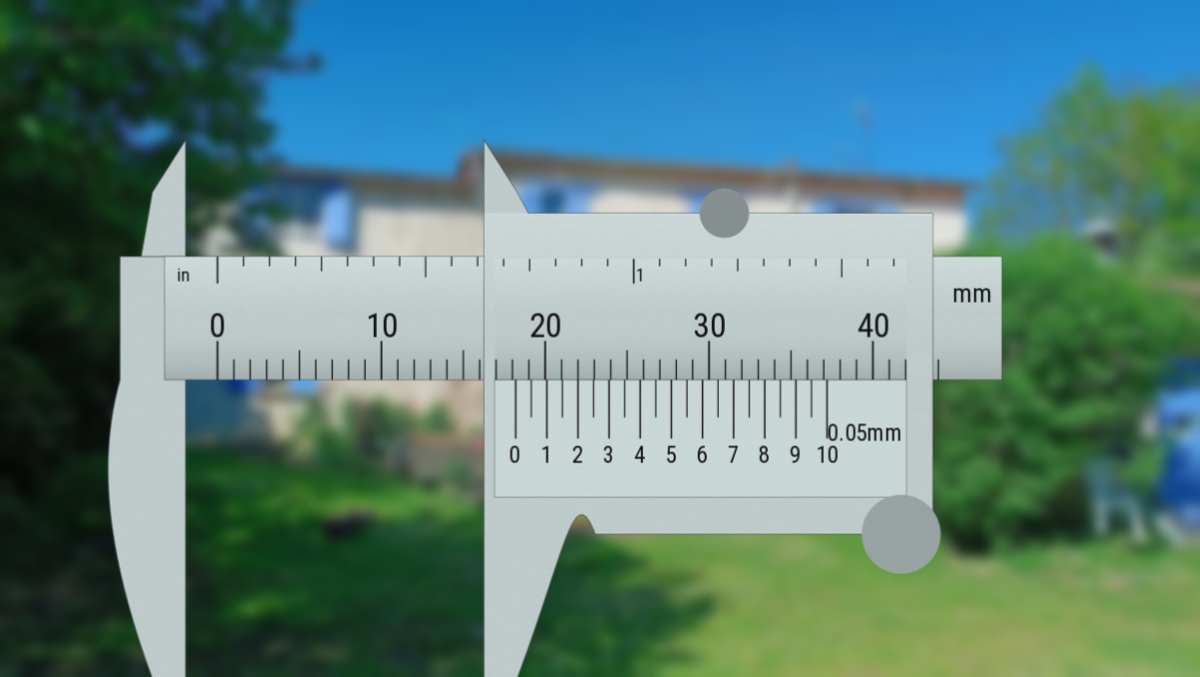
18.2 mm
